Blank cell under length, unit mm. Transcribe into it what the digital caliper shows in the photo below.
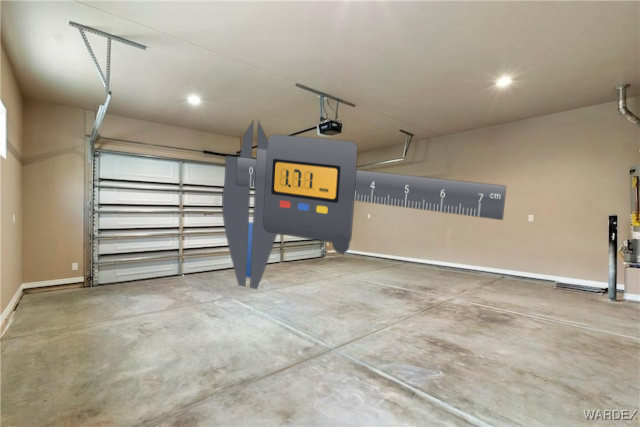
1.71 mm
